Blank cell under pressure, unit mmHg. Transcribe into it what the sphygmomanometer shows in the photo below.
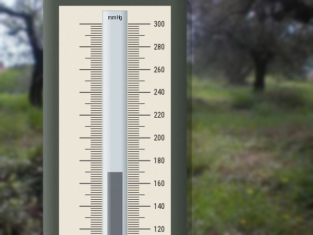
170 mmHg
